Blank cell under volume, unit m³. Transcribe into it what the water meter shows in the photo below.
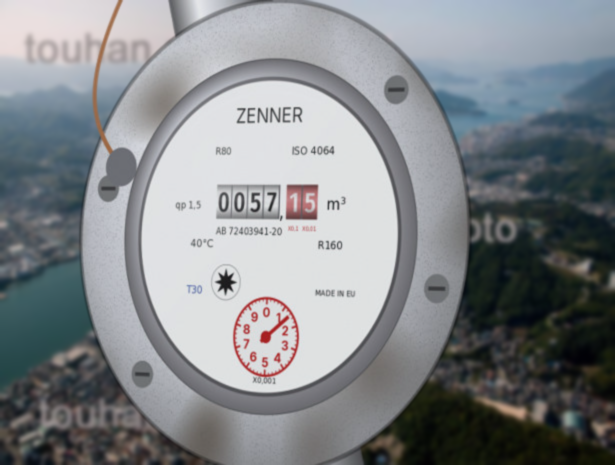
57.151 m³
